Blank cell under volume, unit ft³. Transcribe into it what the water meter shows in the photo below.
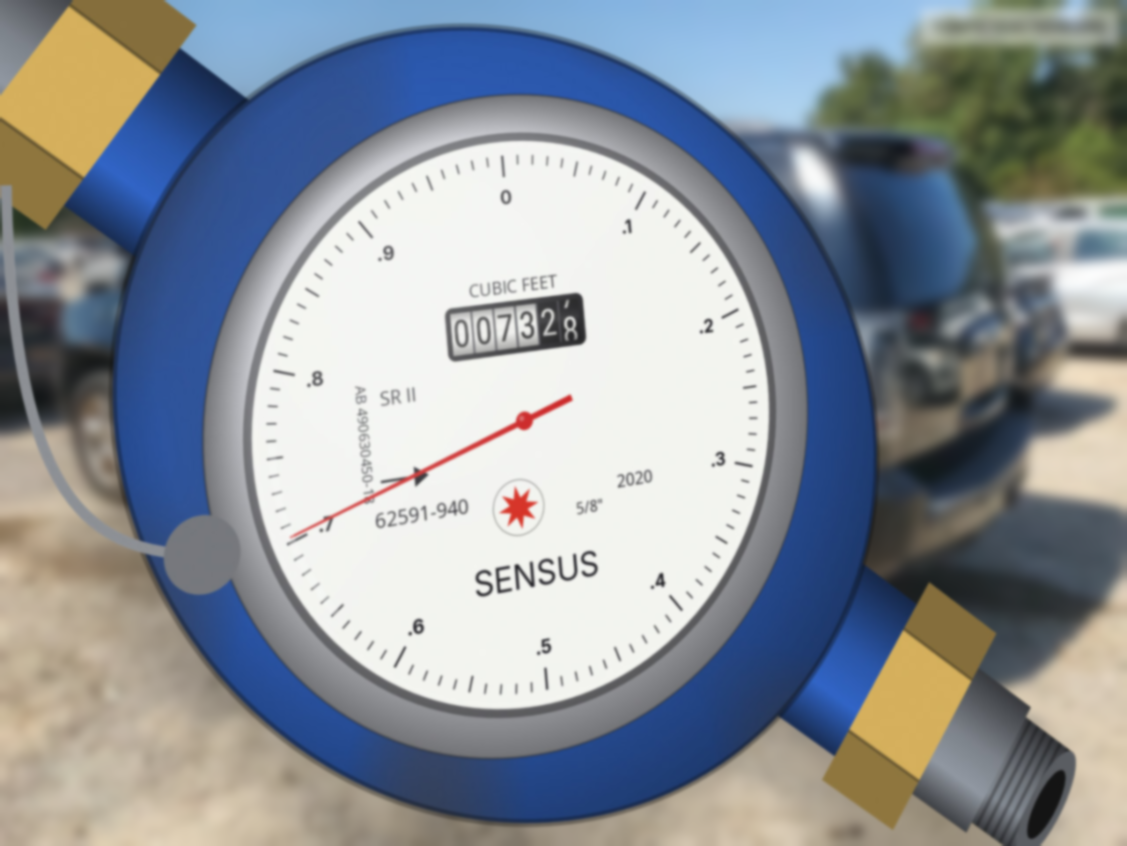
7327.70 ft³
